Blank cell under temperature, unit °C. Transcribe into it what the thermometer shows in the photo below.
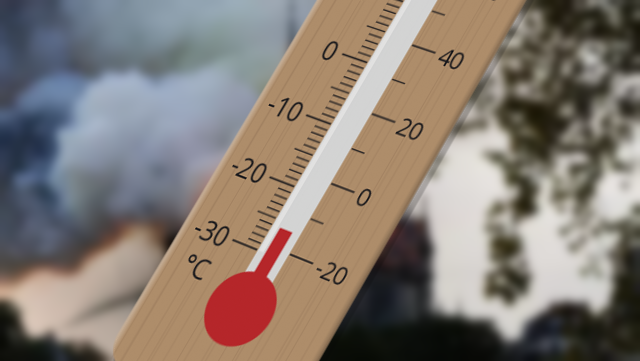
-26 °C
